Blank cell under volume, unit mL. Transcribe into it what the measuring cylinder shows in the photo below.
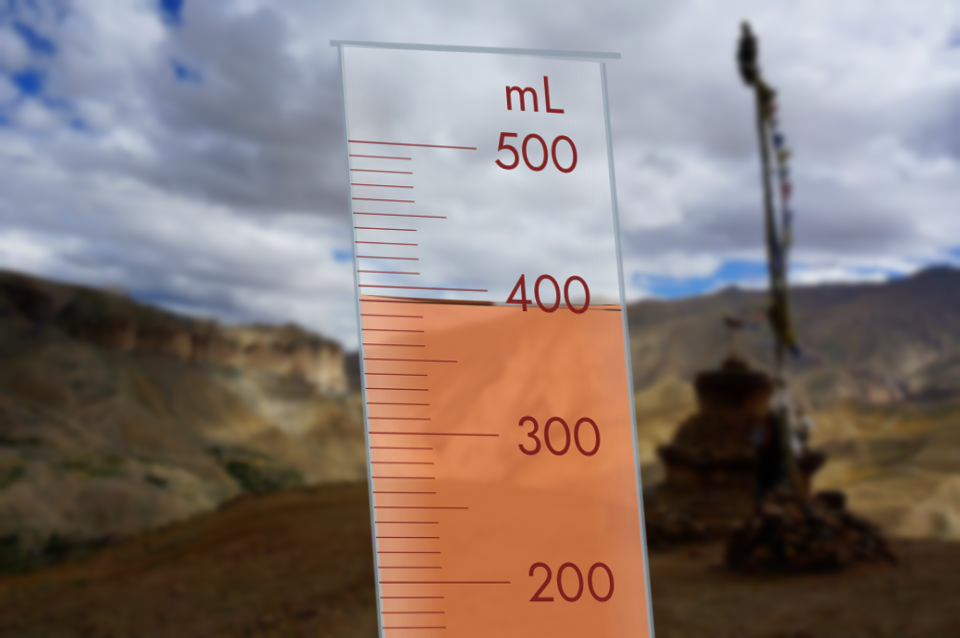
390 mL
